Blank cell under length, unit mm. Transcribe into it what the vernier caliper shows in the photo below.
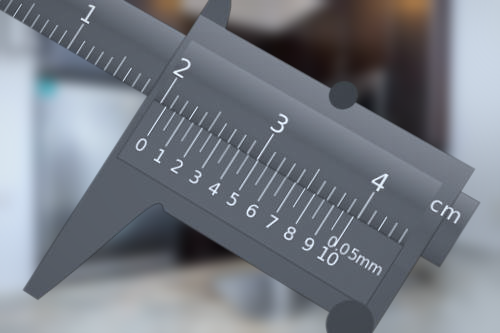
20.6 mm
